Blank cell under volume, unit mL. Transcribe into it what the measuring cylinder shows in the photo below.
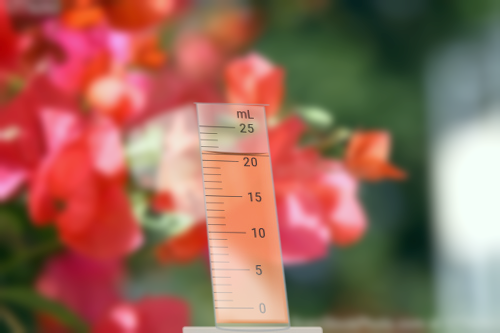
21 mL
